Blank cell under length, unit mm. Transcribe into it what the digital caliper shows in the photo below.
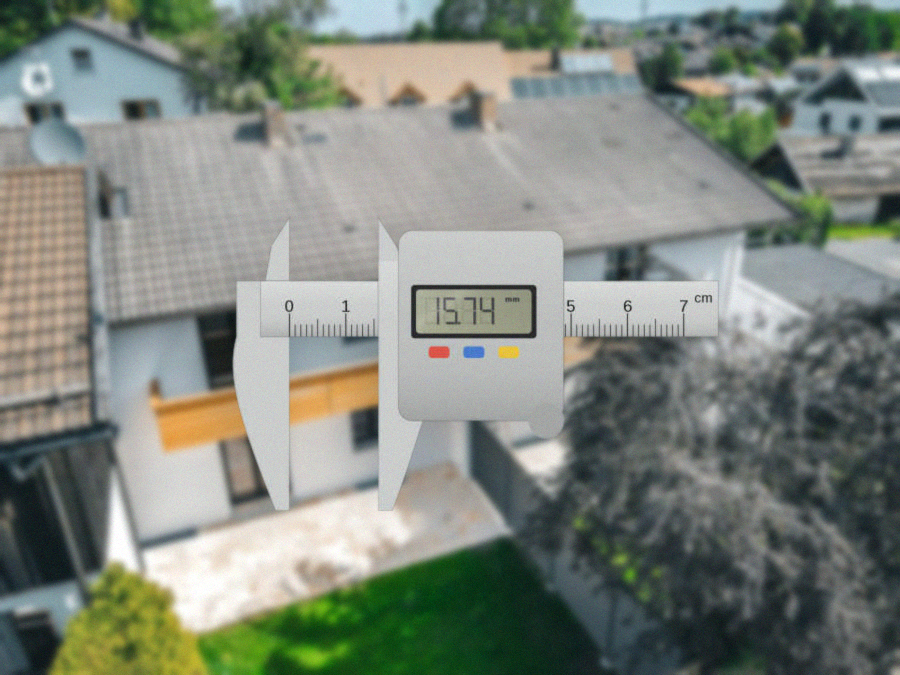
15.74 mm
